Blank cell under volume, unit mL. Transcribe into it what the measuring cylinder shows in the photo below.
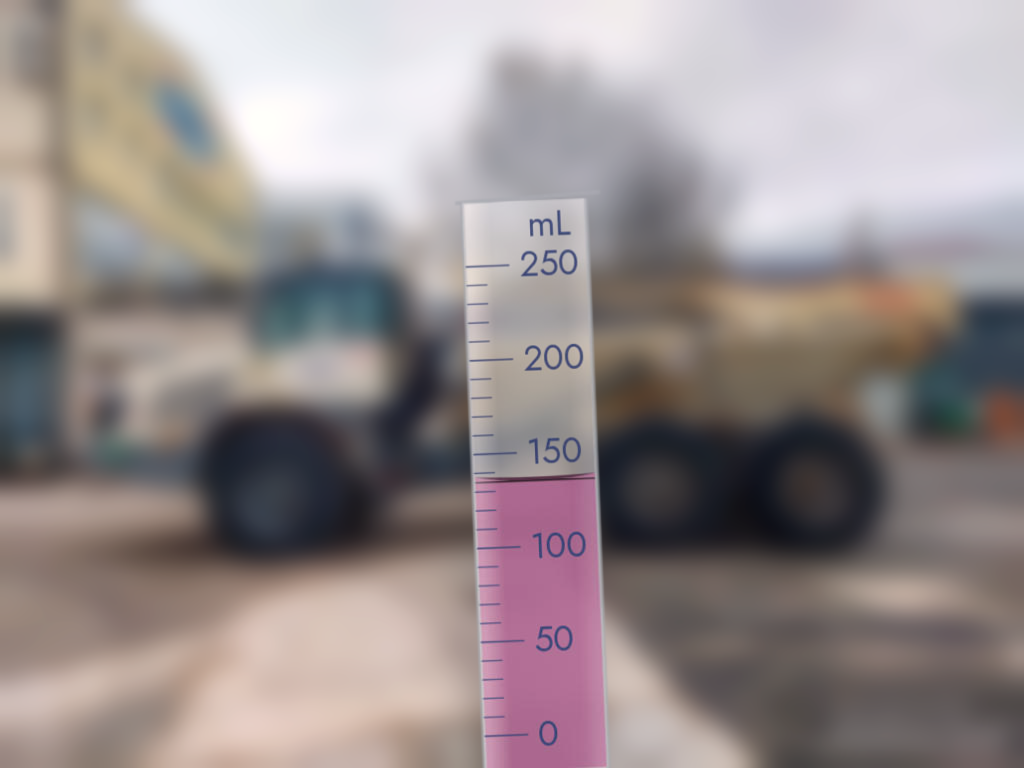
135 mL
